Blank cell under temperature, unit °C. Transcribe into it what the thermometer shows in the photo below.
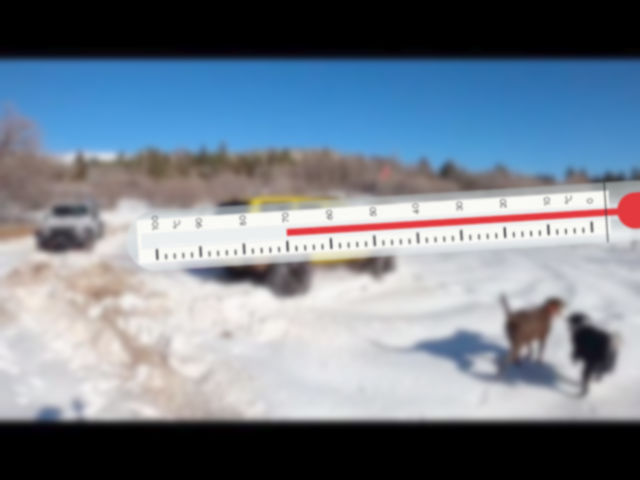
70 °C
